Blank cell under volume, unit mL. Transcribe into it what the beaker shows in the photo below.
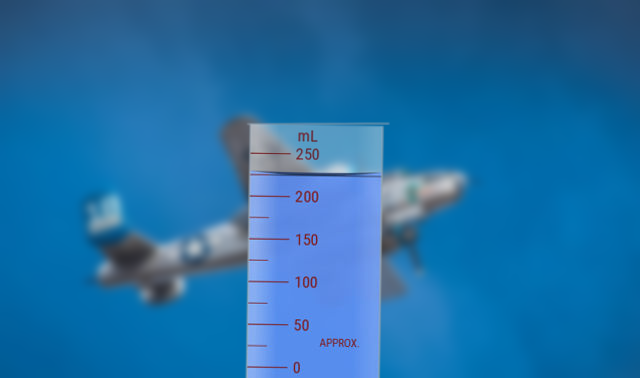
225 mL
